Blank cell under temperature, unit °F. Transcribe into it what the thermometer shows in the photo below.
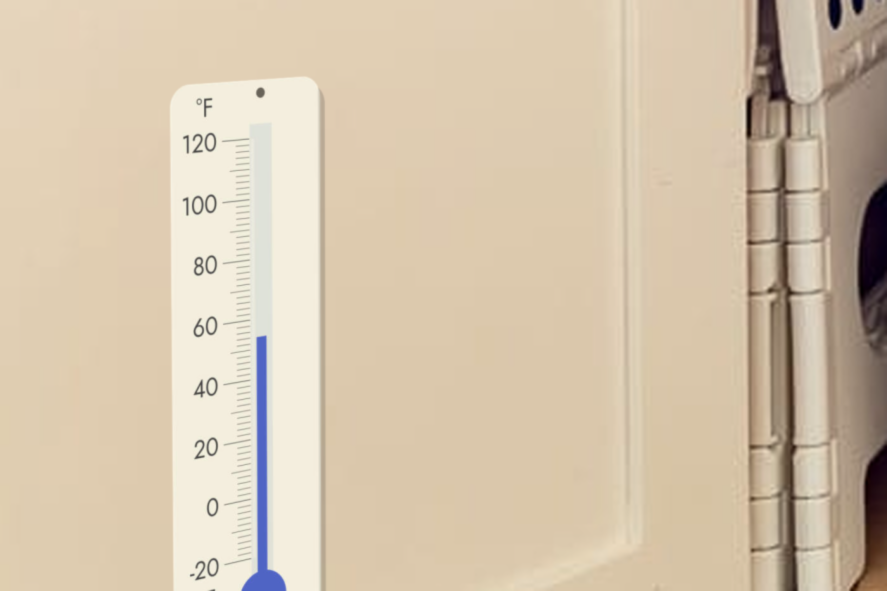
54 °F
